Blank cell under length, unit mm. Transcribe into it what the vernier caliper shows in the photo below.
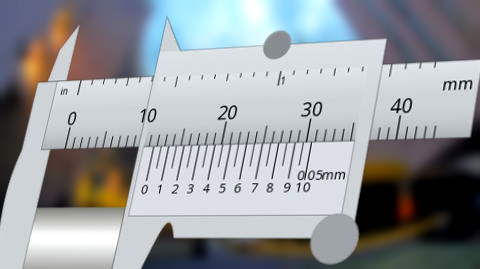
11.6 mm
